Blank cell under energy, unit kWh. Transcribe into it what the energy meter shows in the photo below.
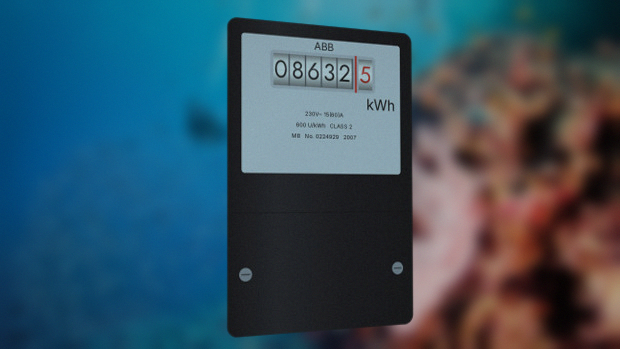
8632.5 kWh
